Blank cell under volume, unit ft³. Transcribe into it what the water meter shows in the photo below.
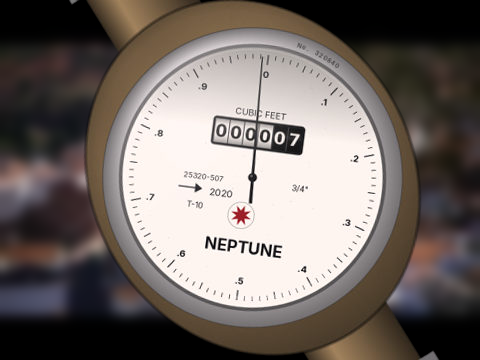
6.99 ft³
